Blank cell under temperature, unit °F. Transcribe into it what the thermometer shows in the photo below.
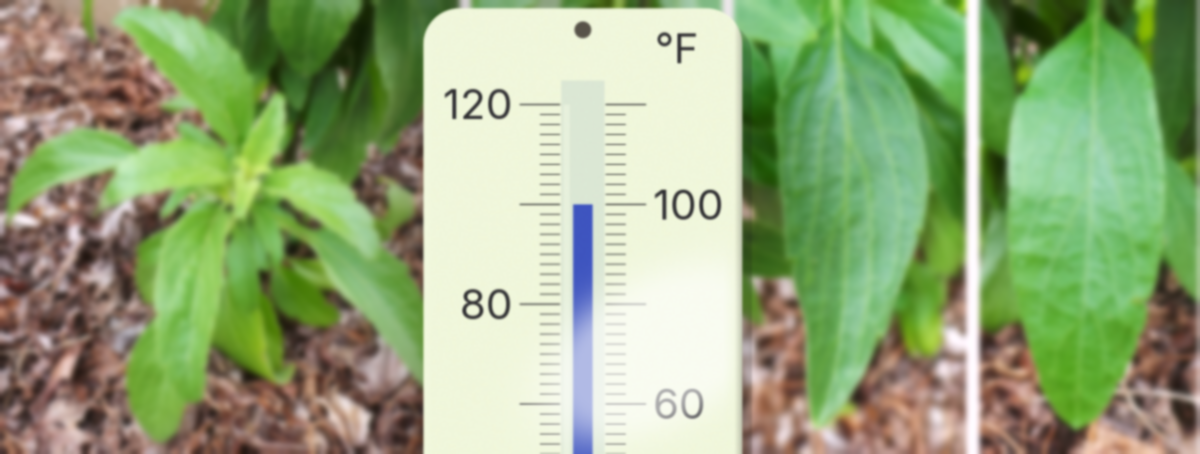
100 °F
